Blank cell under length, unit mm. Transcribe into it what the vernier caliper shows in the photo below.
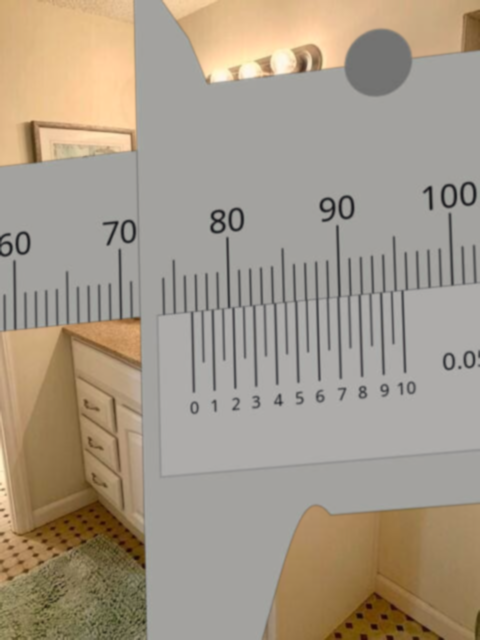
76.6 mm
